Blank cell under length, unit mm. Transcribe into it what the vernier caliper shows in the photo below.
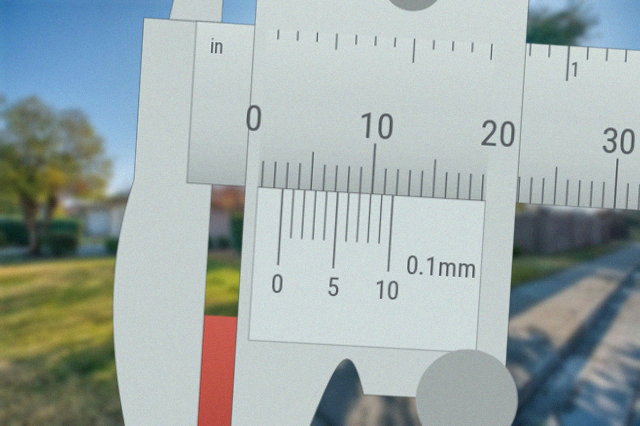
2.7 mm
